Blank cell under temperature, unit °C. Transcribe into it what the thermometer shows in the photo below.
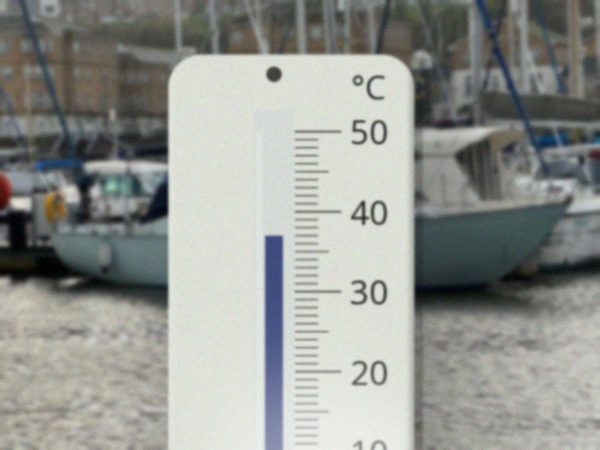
37 °C
